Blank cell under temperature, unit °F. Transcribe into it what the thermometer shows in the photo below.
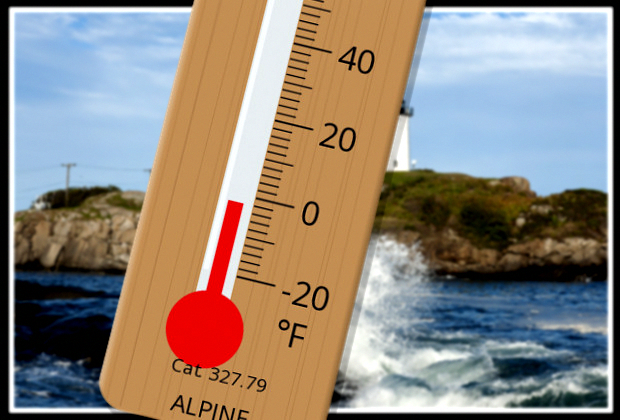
-2 °F
